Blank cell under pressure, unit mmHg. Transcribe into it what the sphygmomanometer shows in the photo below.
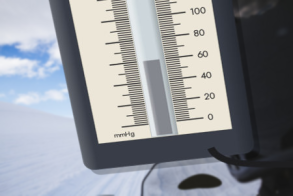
60 mmHg
